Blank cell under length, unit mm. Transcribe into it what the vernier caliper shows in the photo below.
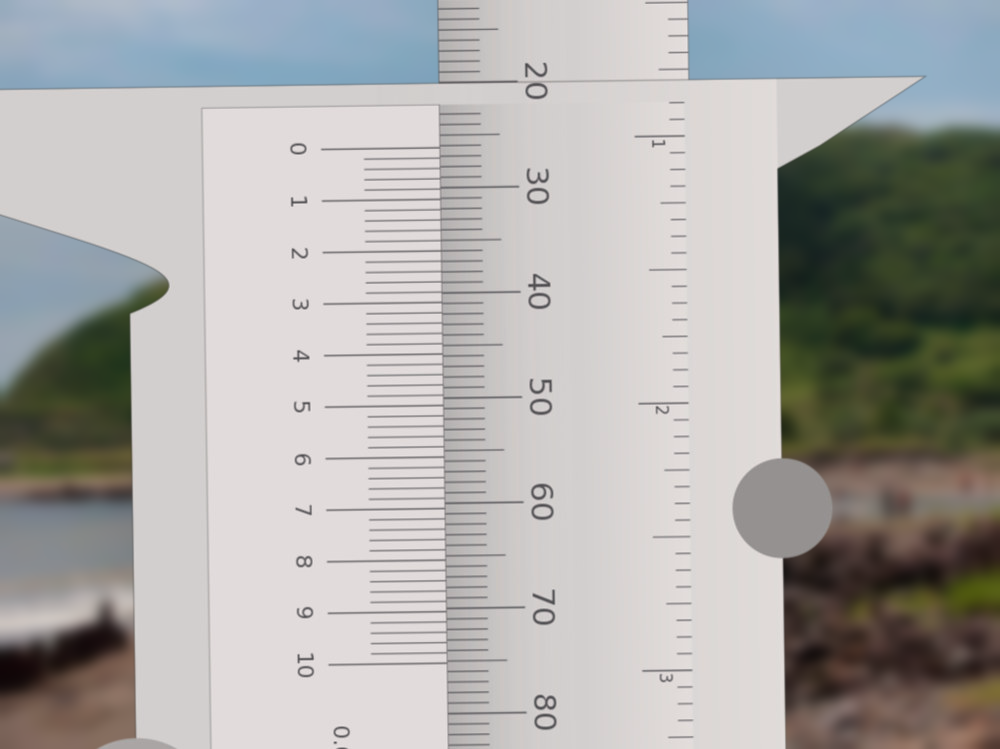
26.2 mm
